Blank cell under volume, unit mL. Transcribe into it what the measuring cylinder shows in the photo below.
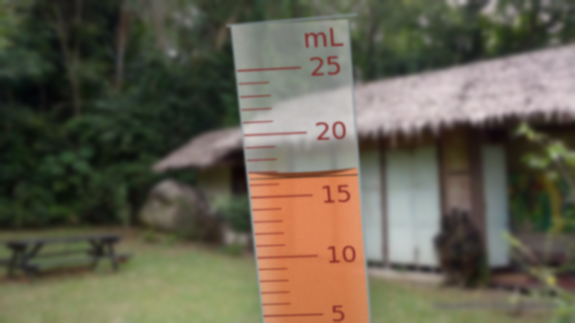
16.5 mL
